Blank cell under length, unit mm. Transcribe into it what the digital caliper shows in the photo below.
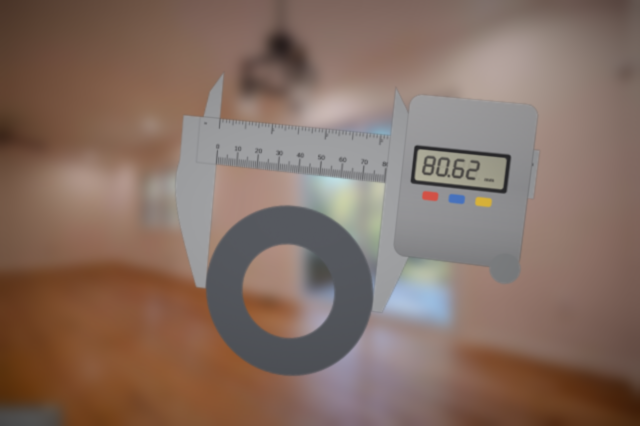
80.62 mm
